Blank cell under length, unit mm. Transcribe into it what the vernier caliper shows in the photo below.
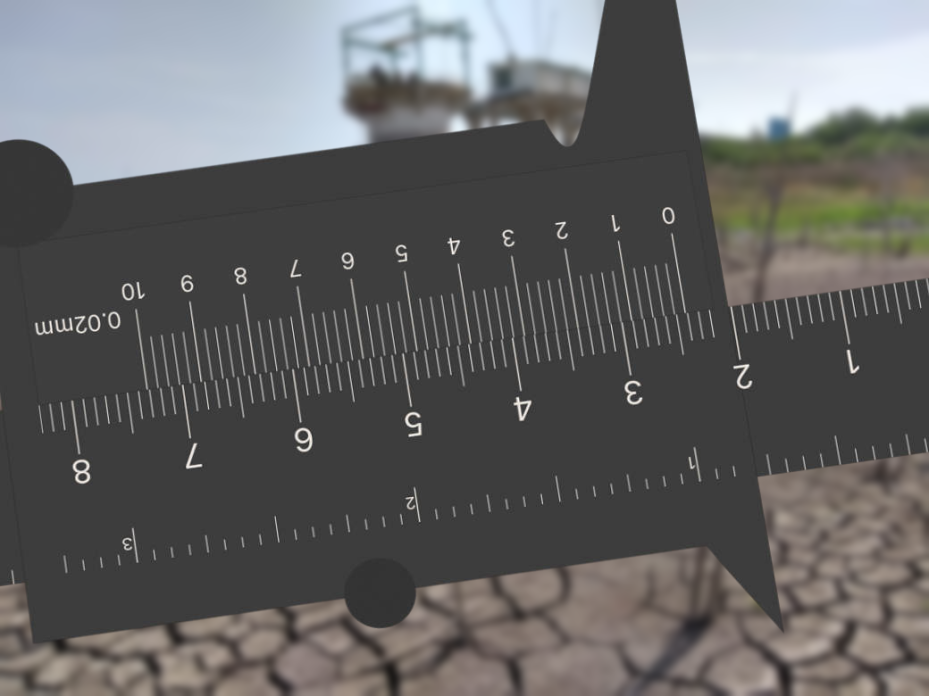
24.2 mm
